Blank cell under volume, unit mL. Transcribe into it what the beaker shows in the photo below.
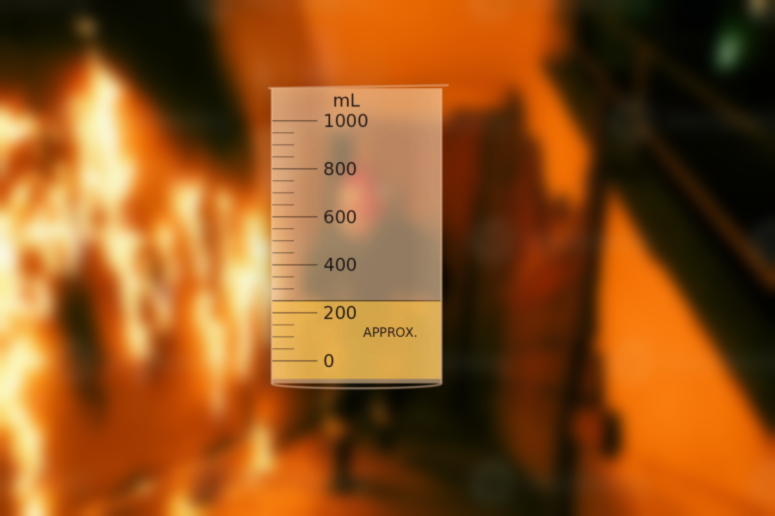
250 mL
